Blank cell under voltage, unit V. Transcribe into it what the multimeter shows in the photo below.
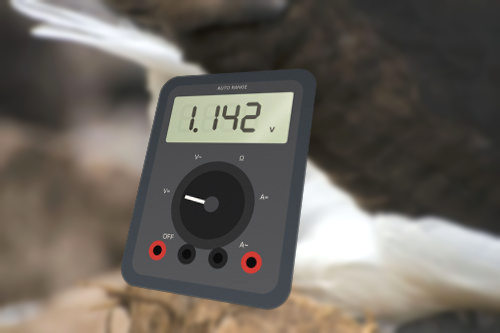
1.142 V
